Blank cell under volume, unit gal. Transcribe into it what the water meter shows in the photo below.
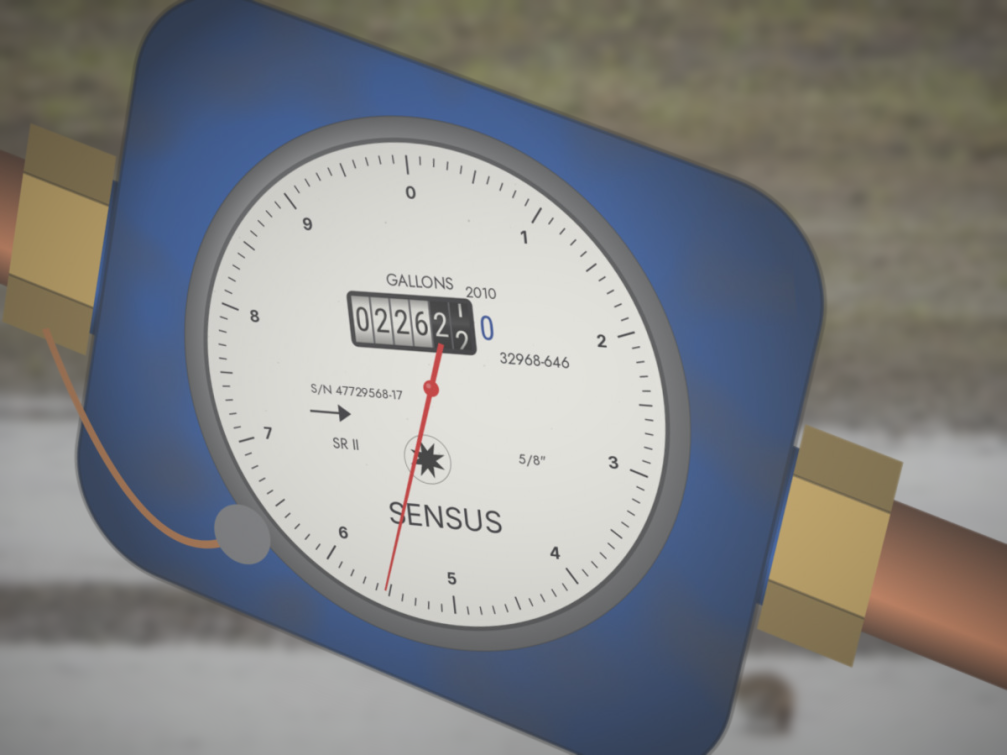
226215.5 gal
